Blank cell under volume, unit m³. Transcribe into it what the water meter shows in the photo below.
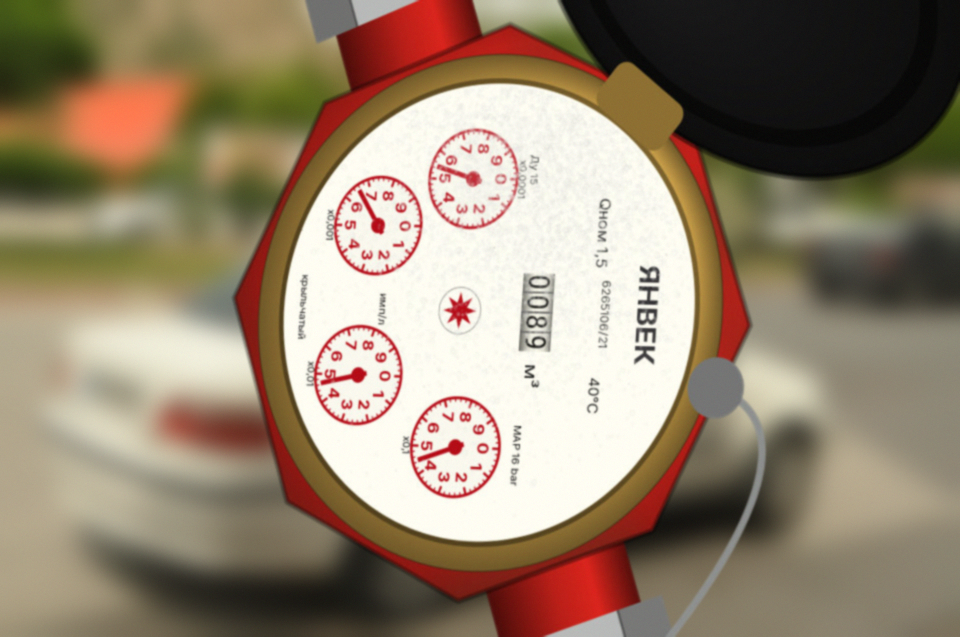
89.4465 m³
